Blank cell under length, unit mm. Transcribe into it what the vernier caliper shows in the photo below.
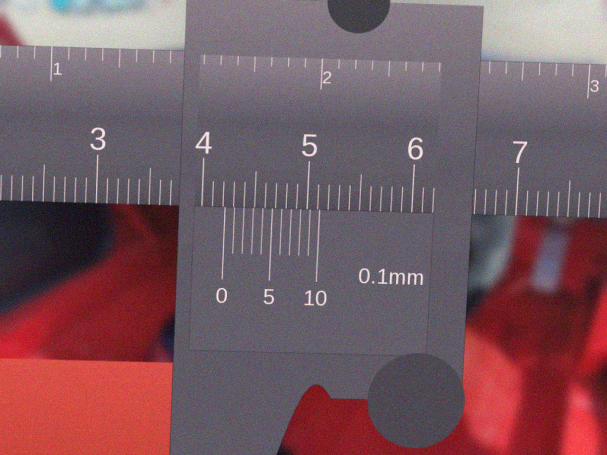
42.2 mm
